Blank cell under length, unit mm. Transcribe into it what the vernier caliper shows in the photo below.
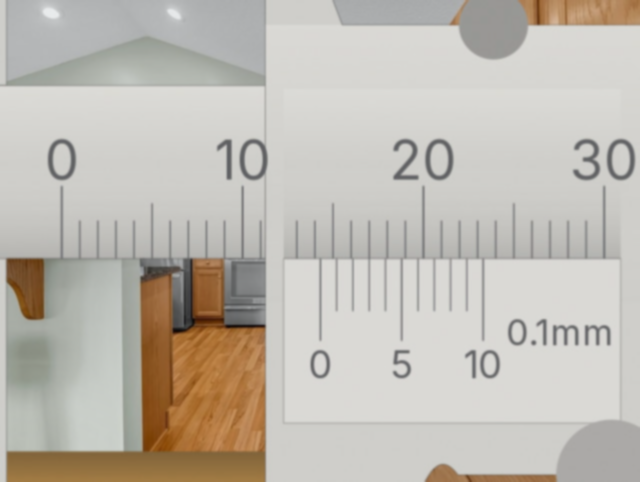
14.3 mm
